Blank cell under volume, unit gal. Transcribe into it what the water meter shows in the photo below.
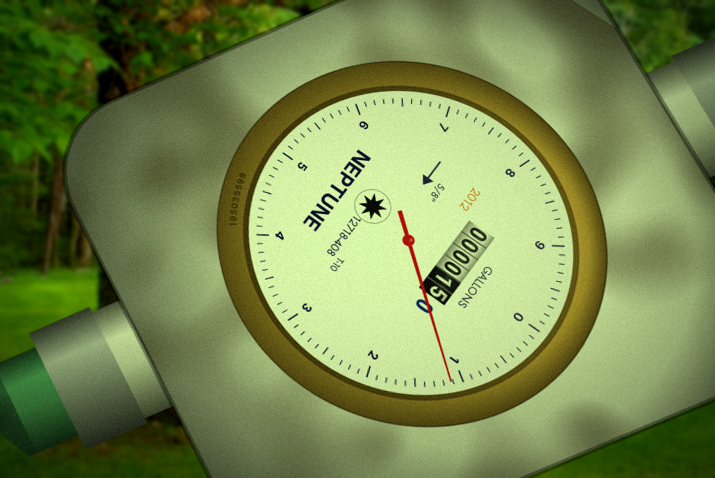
151.1 gal
